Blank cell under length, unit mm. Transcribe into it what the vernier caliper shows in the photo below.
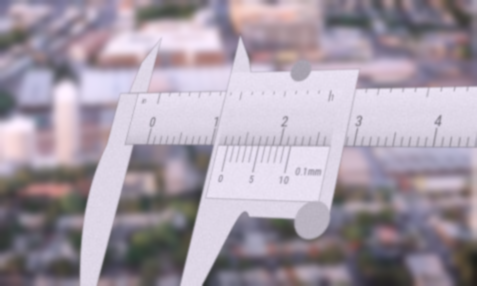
12.5 mm
